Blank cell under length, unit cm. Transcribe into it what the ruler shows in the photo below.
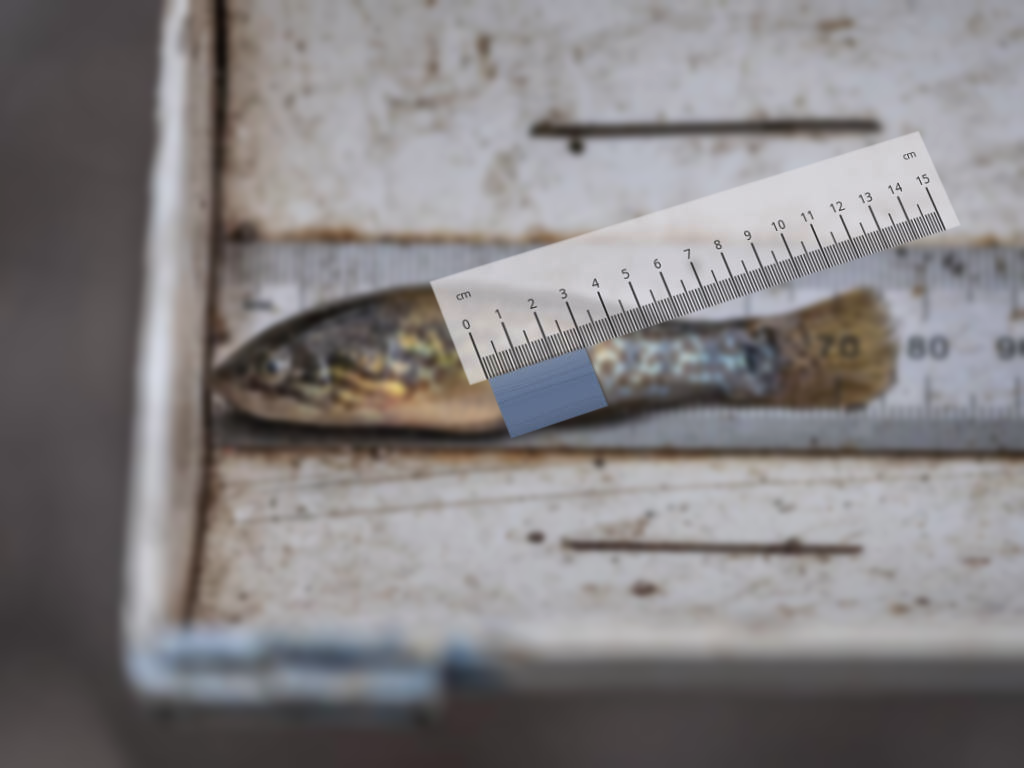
3 cm
